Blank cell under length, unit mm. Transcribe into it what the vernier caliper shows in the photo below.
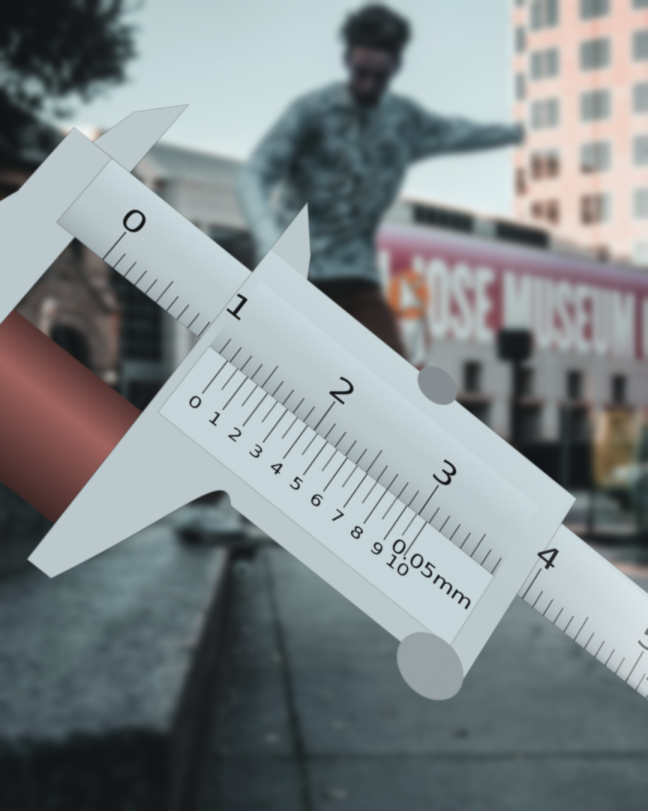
11.8 mm
